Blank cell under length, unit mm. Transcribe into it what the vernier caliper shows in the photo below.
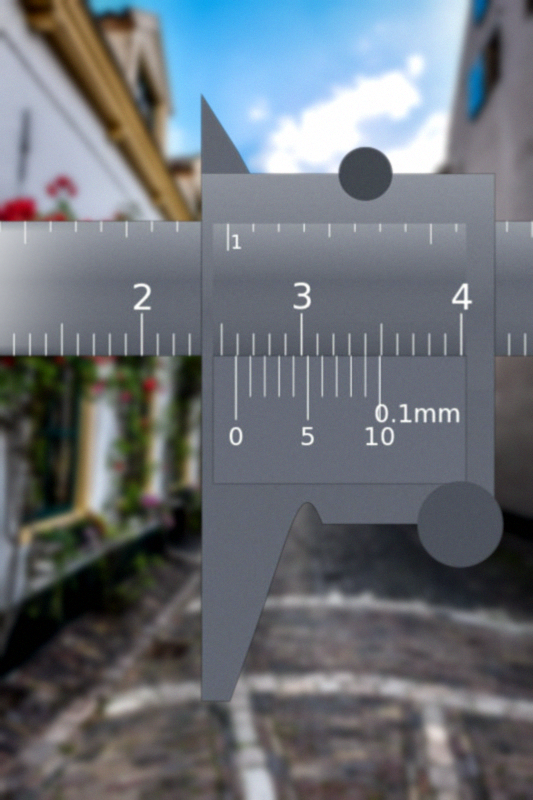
25.9 mm
